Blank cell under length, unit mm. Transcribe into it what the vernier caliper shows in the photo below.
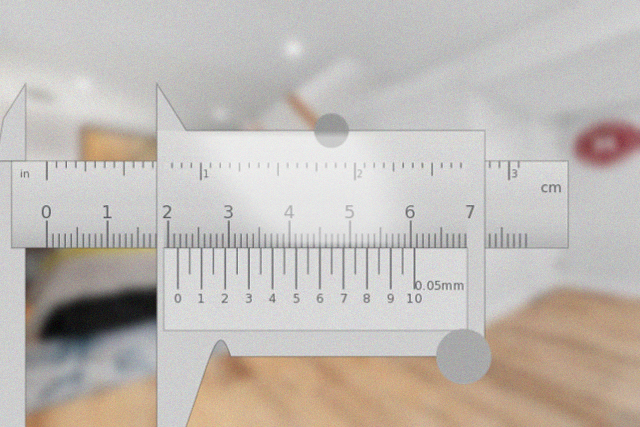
21.6 mm
